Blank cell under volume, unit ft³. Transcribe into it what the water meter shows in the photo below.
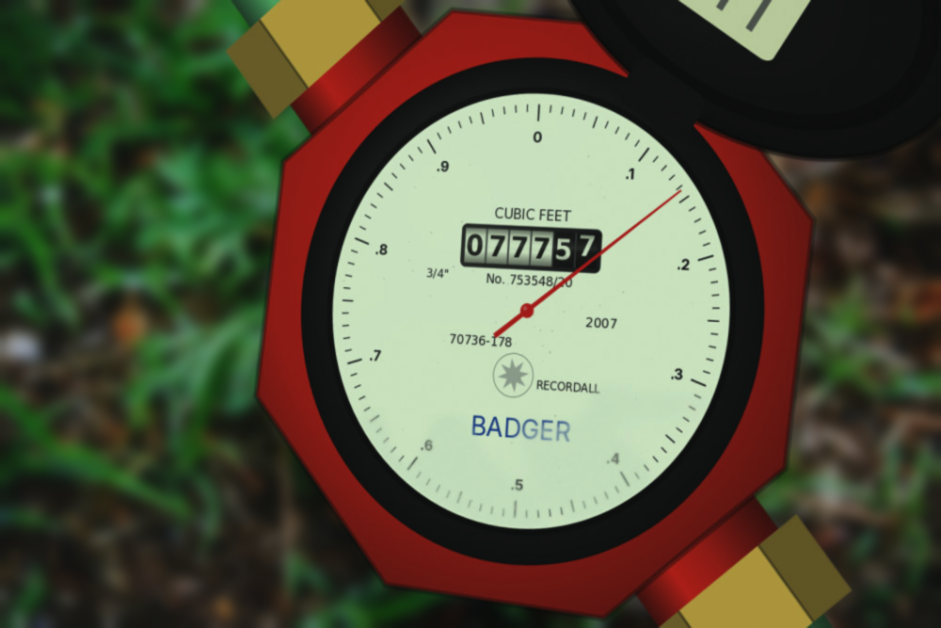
77757.14 ft³
